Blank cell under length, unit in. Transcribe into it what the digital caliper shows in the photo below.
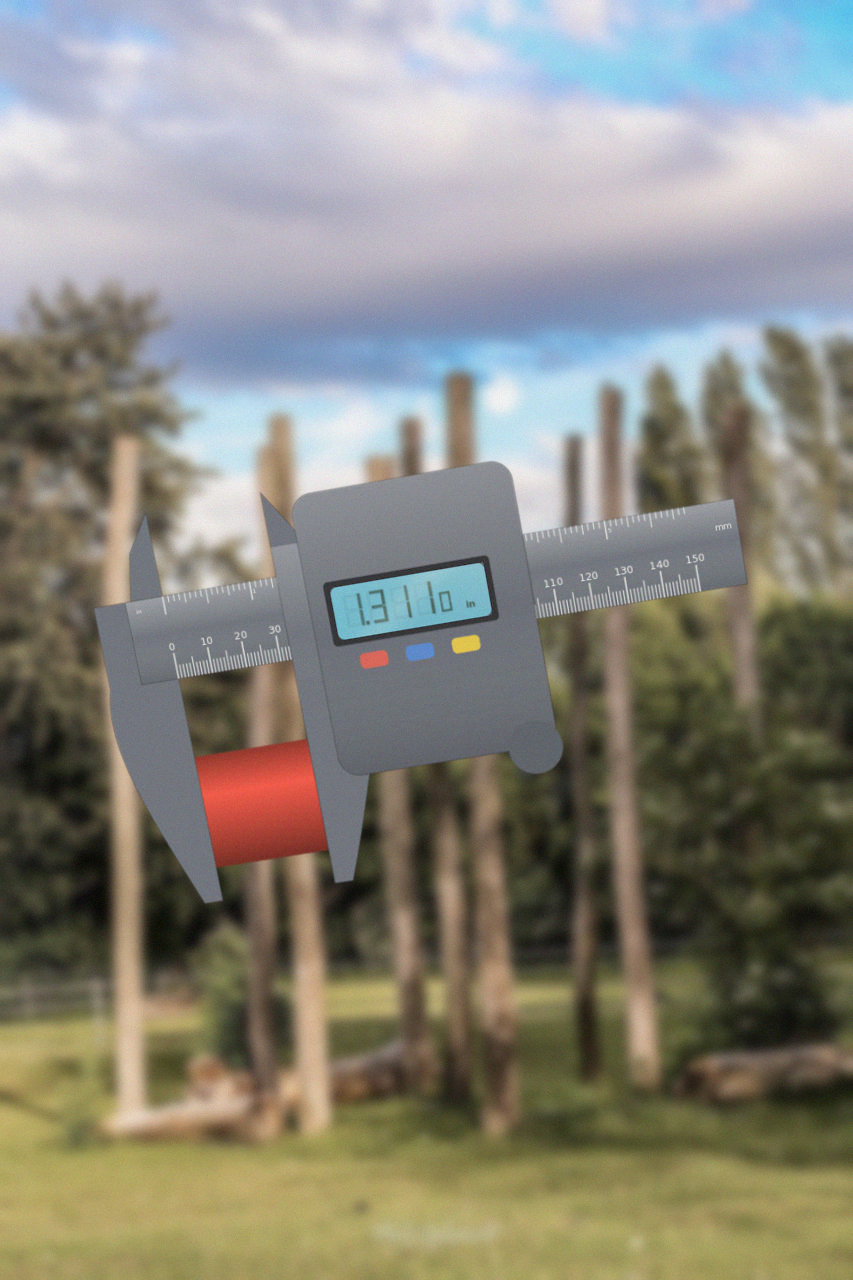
1.3110 in
